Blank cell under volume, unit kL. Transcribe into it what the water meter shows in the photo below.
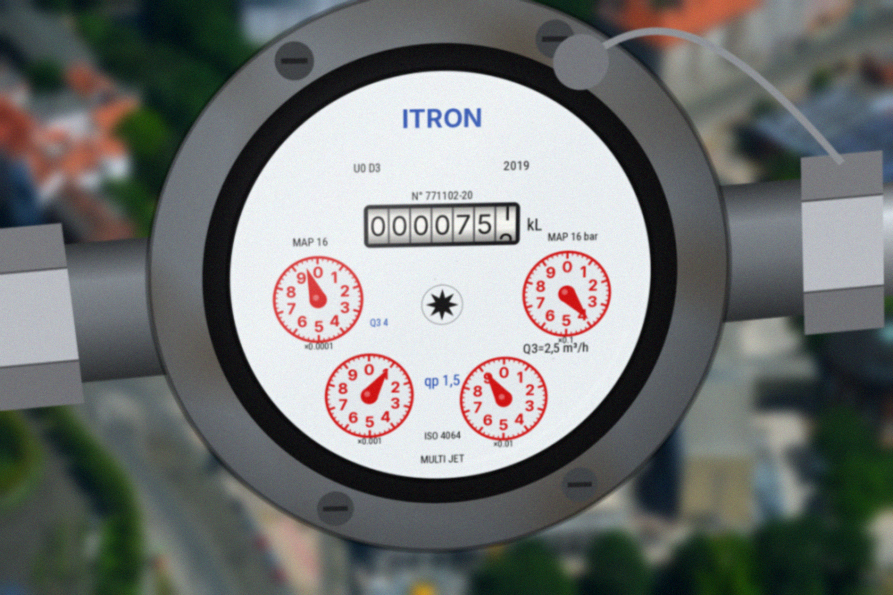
751.3909 kL
